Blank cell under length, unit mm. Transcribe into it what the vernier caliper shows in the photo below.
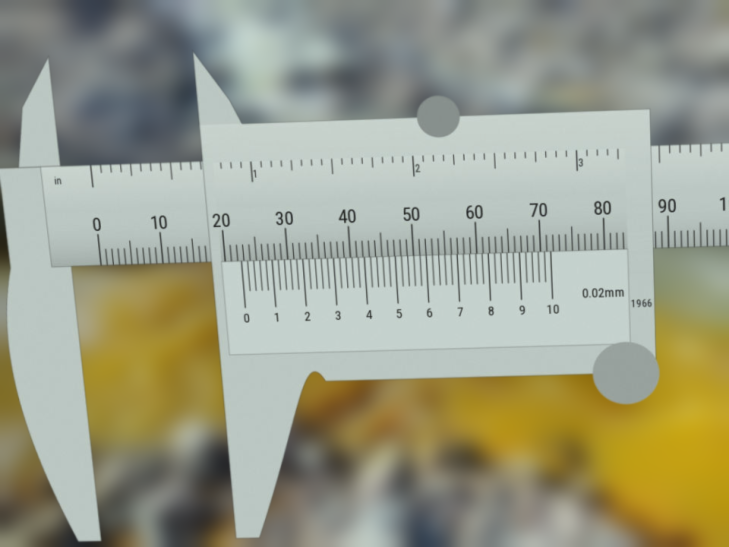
22.6 mm
